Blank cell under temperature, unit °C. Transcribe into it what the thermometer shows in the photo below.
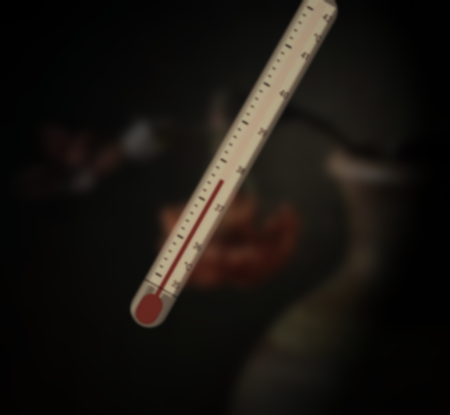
37.6 °C
